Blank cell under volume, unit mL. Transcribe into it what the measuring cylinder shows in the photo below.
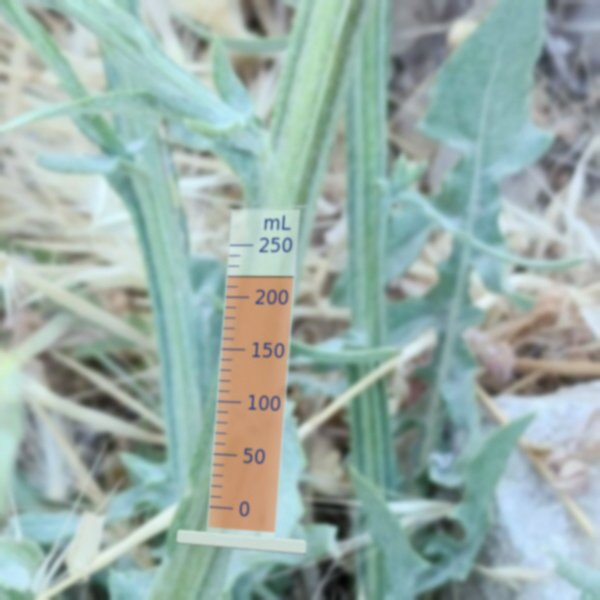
220 mL
